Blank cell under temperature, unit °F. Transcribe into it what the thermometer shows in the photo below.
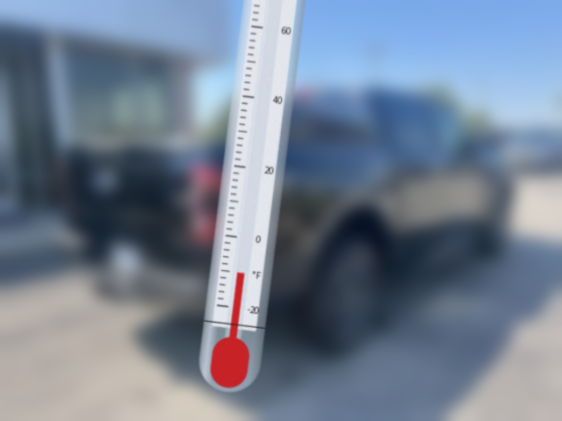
-10 °F
